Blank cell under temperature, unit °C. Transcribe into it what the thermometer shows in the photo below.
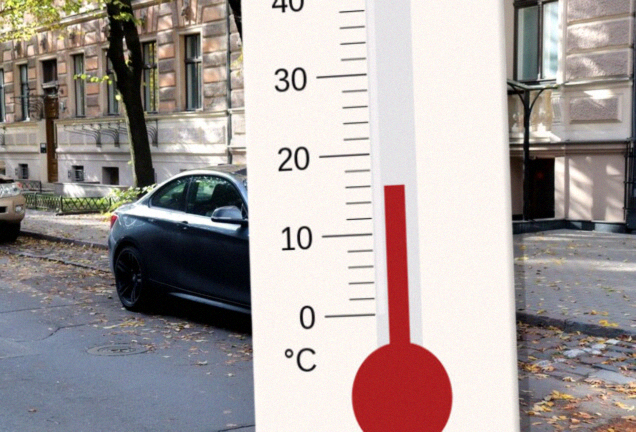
16 °C
